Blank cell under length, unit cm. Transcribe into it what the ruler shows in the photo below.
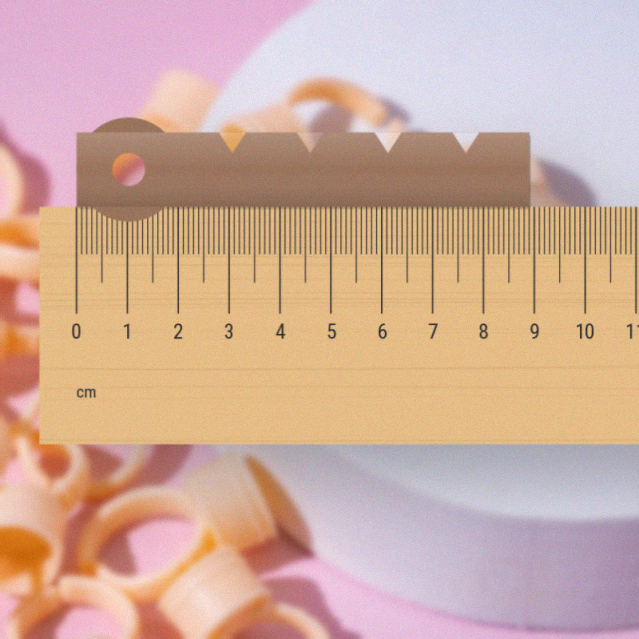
8.9 cm
